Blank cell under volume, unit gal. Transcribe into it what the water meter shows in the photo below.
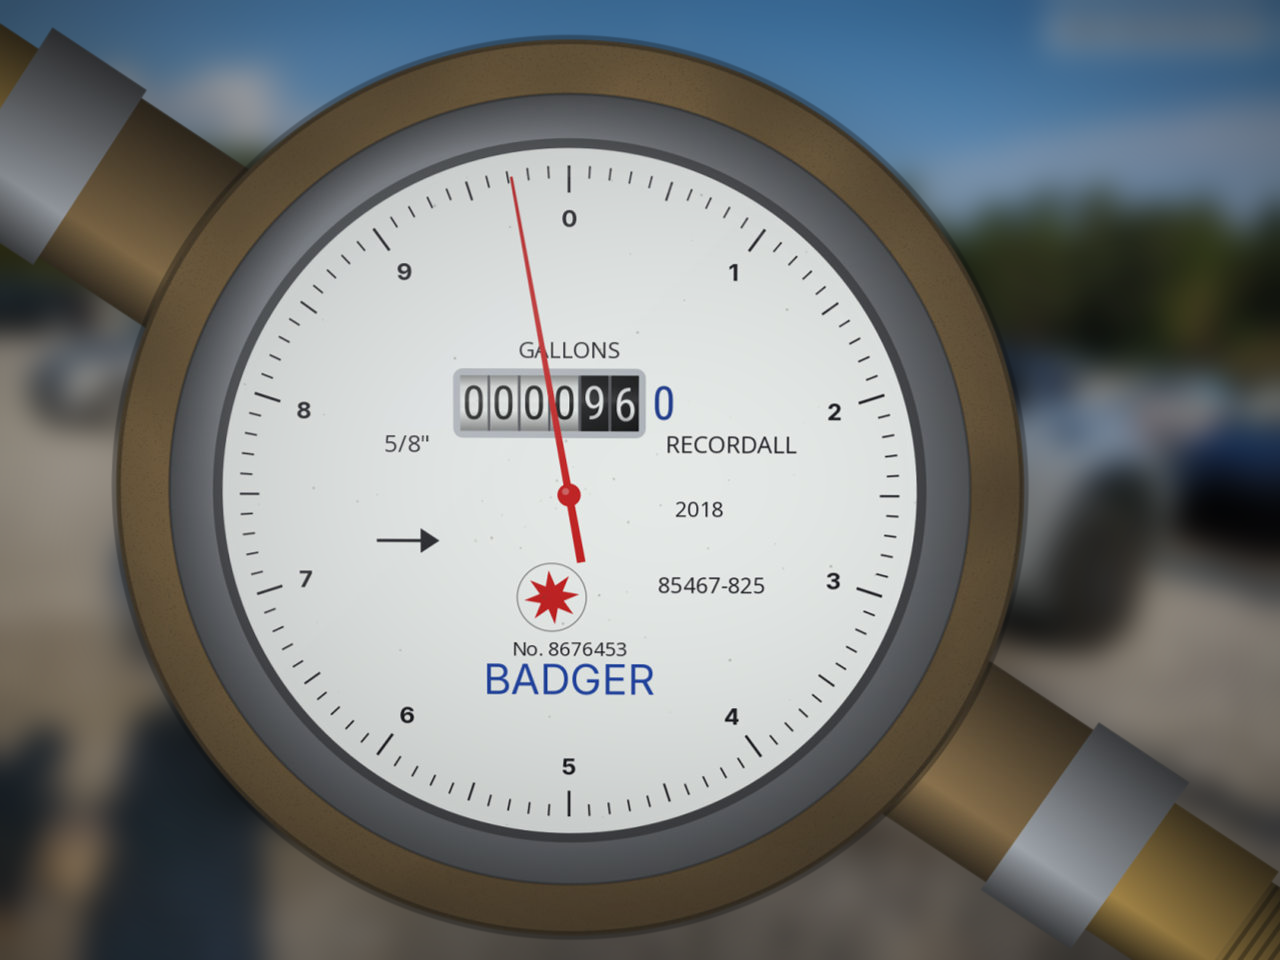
959.7 gal
